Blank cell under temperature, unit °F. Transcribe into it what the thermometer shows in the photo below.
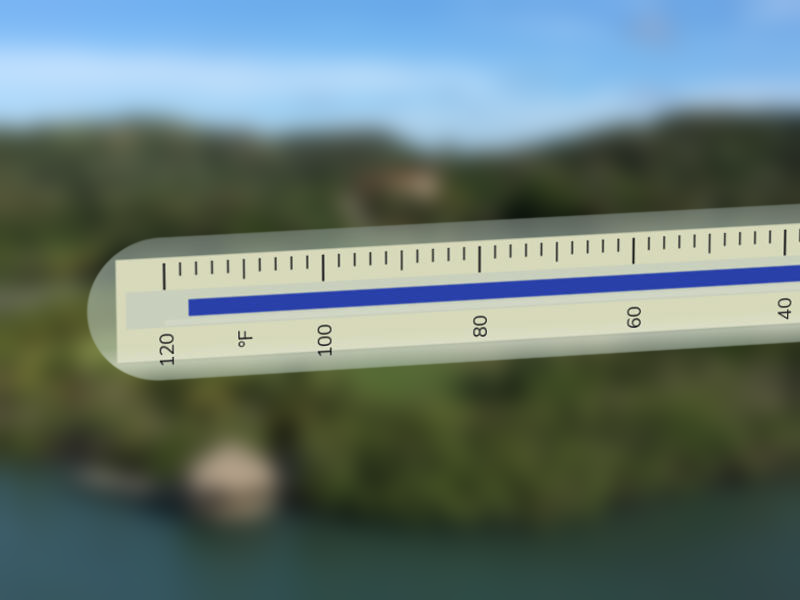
117 °F
